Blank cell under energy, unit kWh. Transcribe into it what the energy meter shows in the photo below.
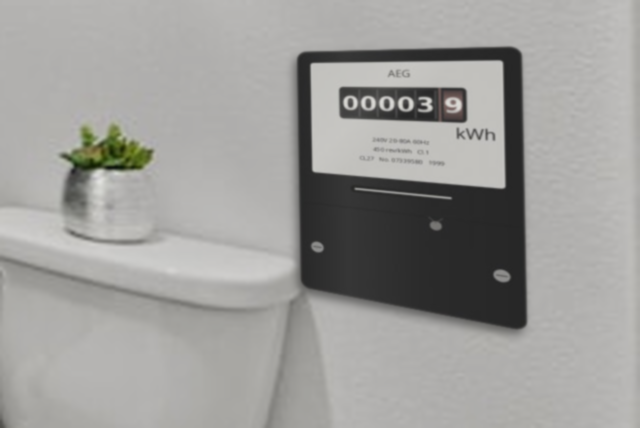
3.9 kWh
